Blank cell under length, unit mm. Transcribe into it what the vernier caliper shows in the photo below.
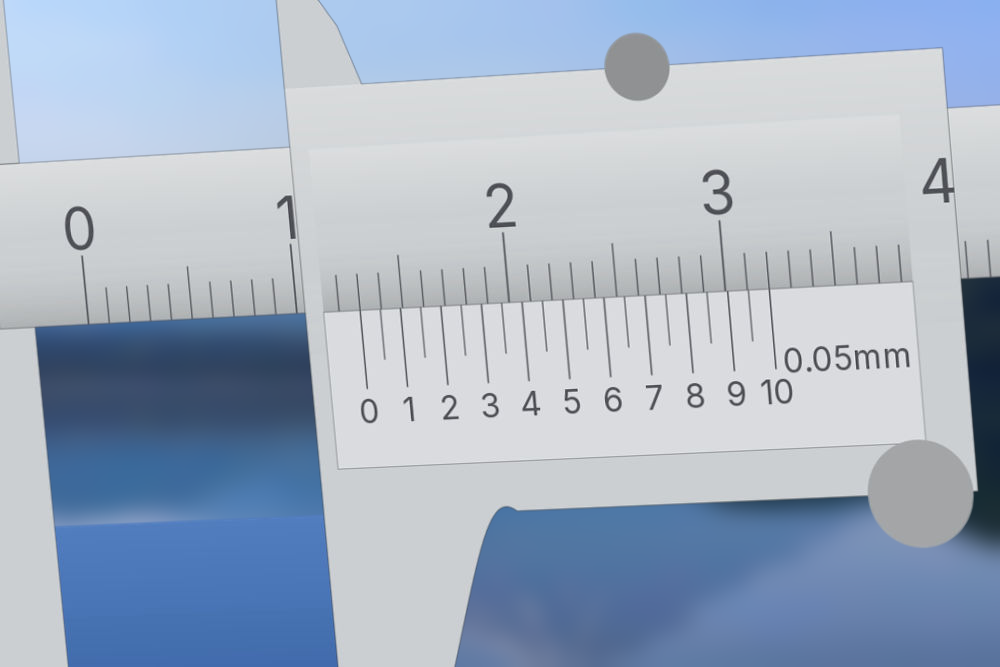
13.0 mm
